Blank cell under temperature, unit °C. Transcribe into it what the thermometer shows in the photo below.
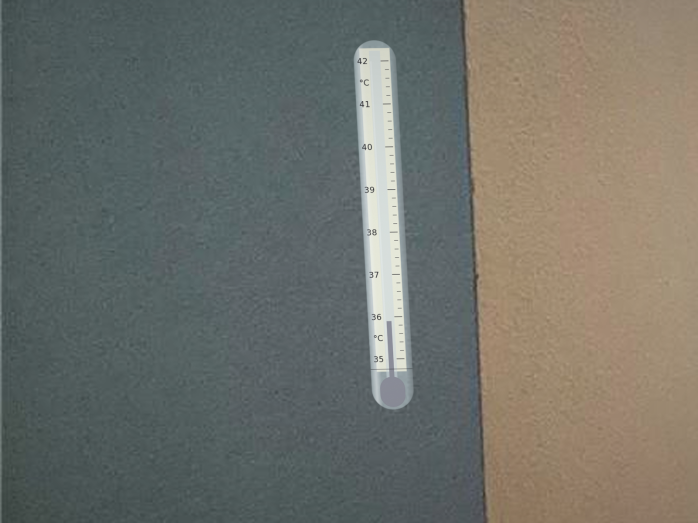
35.9 °C
